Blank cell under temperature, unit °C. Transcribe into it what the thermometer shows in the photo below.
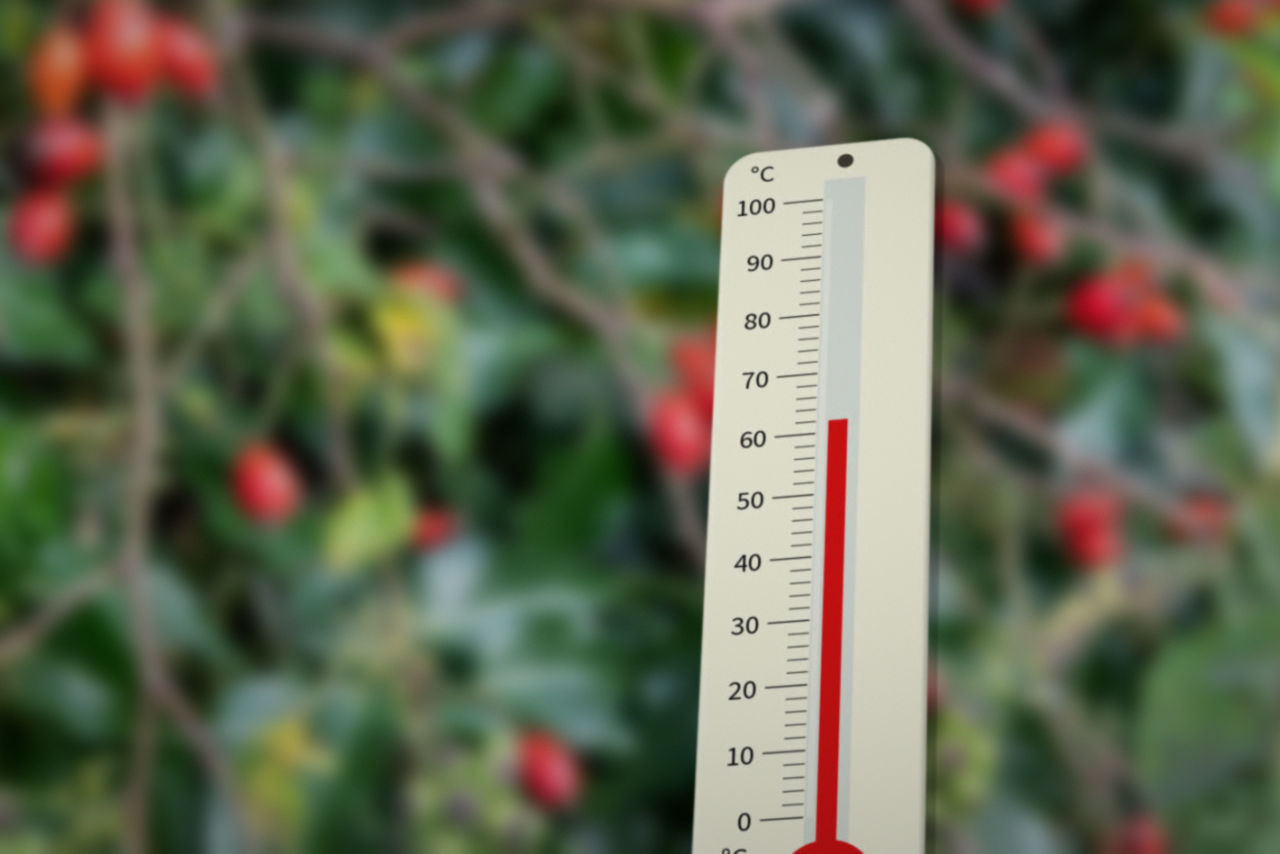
62 °C
